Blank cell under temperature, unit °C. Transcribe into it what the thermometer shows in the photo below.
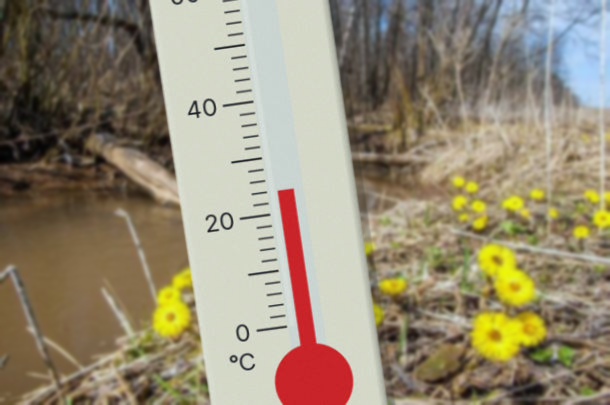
24 °C
